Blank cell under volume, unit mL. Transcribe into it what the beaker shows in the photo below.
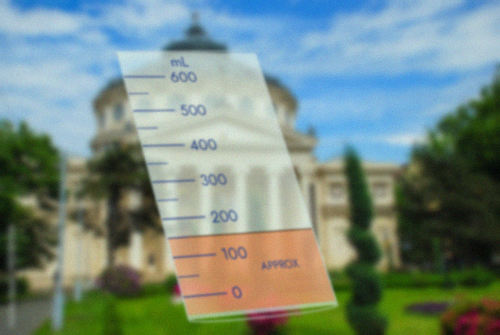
150 mL
